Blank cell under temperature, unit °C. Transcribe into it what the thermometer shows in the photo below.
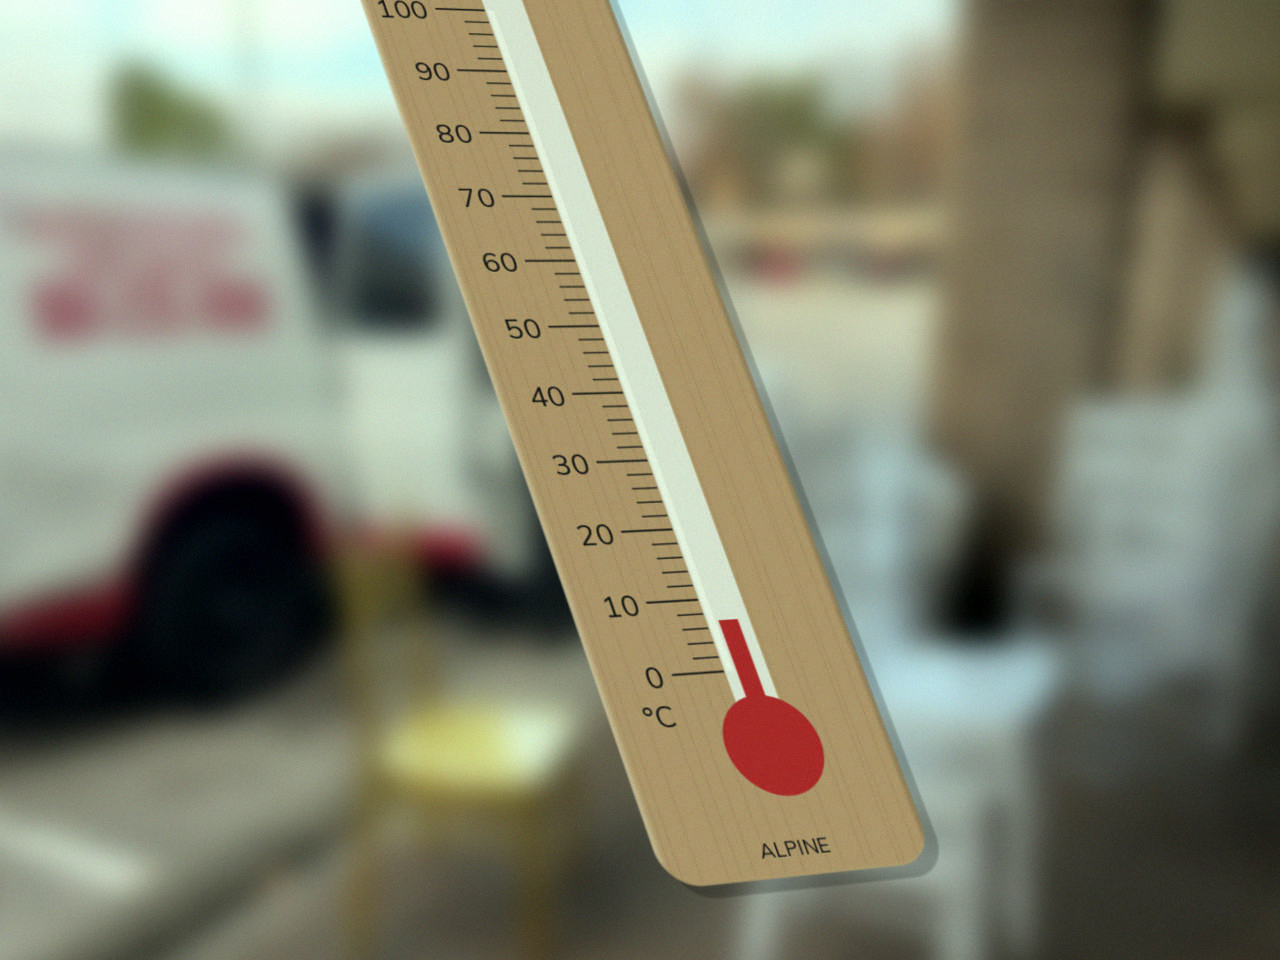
7 °C
